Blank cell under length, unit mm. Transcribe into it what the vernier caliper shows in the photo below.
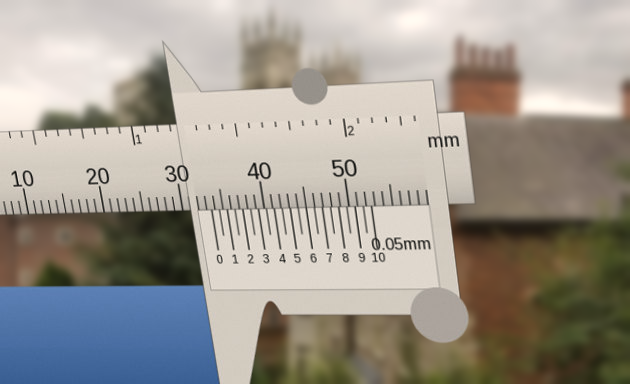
33.6 mm
